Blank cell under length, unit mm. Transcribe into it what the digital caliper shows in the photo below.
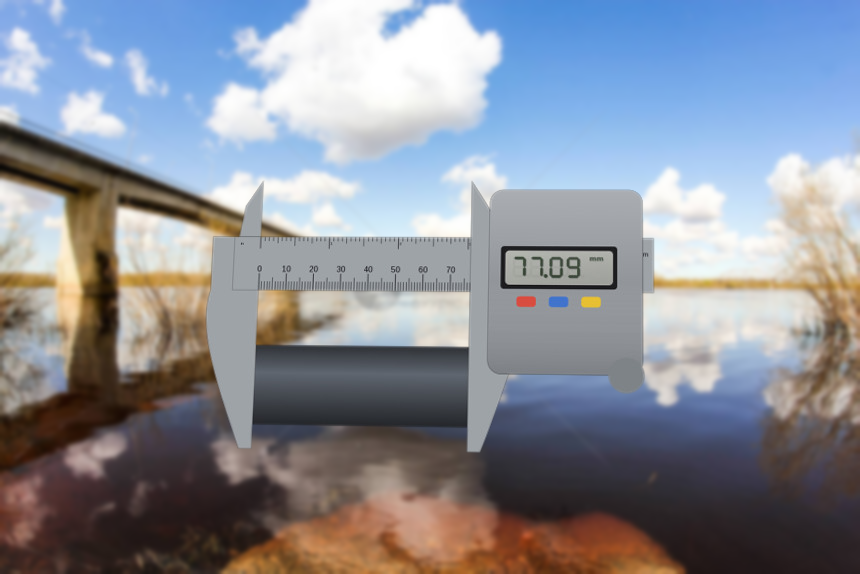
77.09 mm
